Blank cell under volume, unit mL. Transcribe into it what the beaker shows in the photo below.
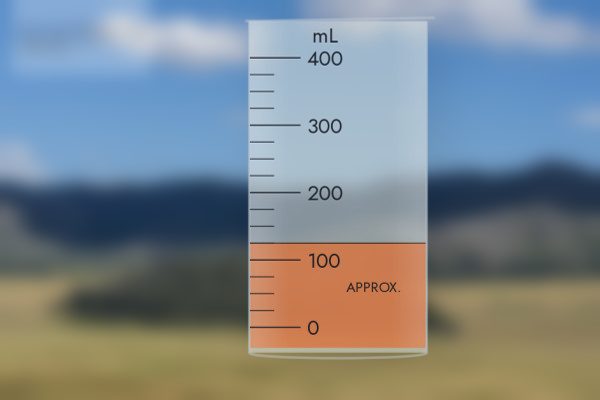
125 mL
